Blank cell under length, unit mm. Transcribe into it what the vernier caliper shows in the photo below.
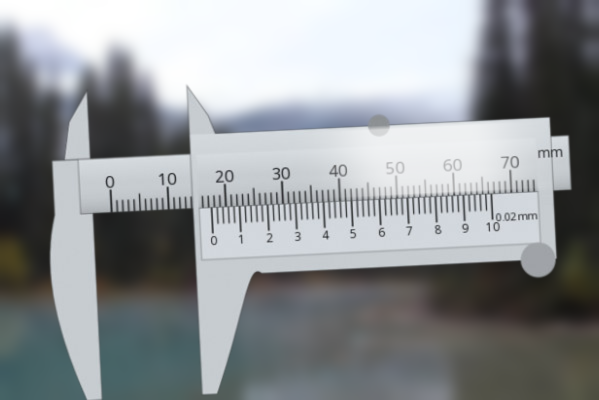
17.5 mm
